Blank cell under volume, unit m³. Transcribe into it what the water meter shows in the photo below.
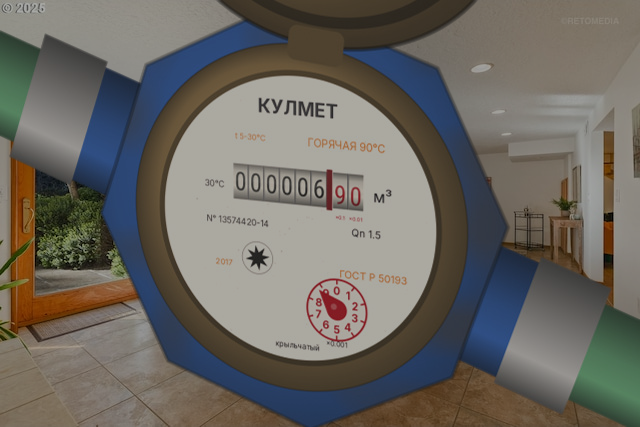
6.898 m³
